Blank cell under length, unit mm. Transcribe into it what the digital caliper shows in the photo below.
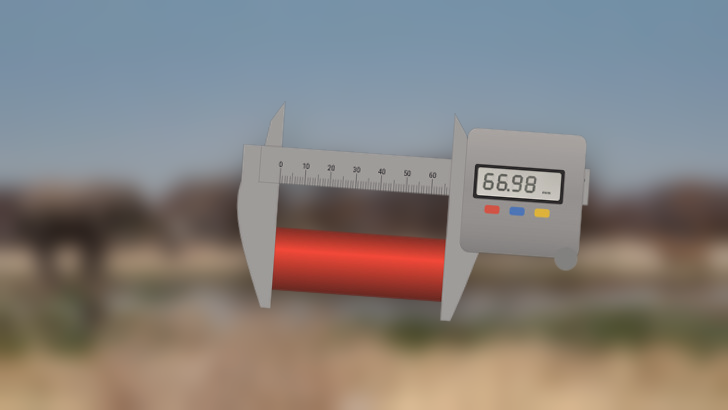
66.98 mm
